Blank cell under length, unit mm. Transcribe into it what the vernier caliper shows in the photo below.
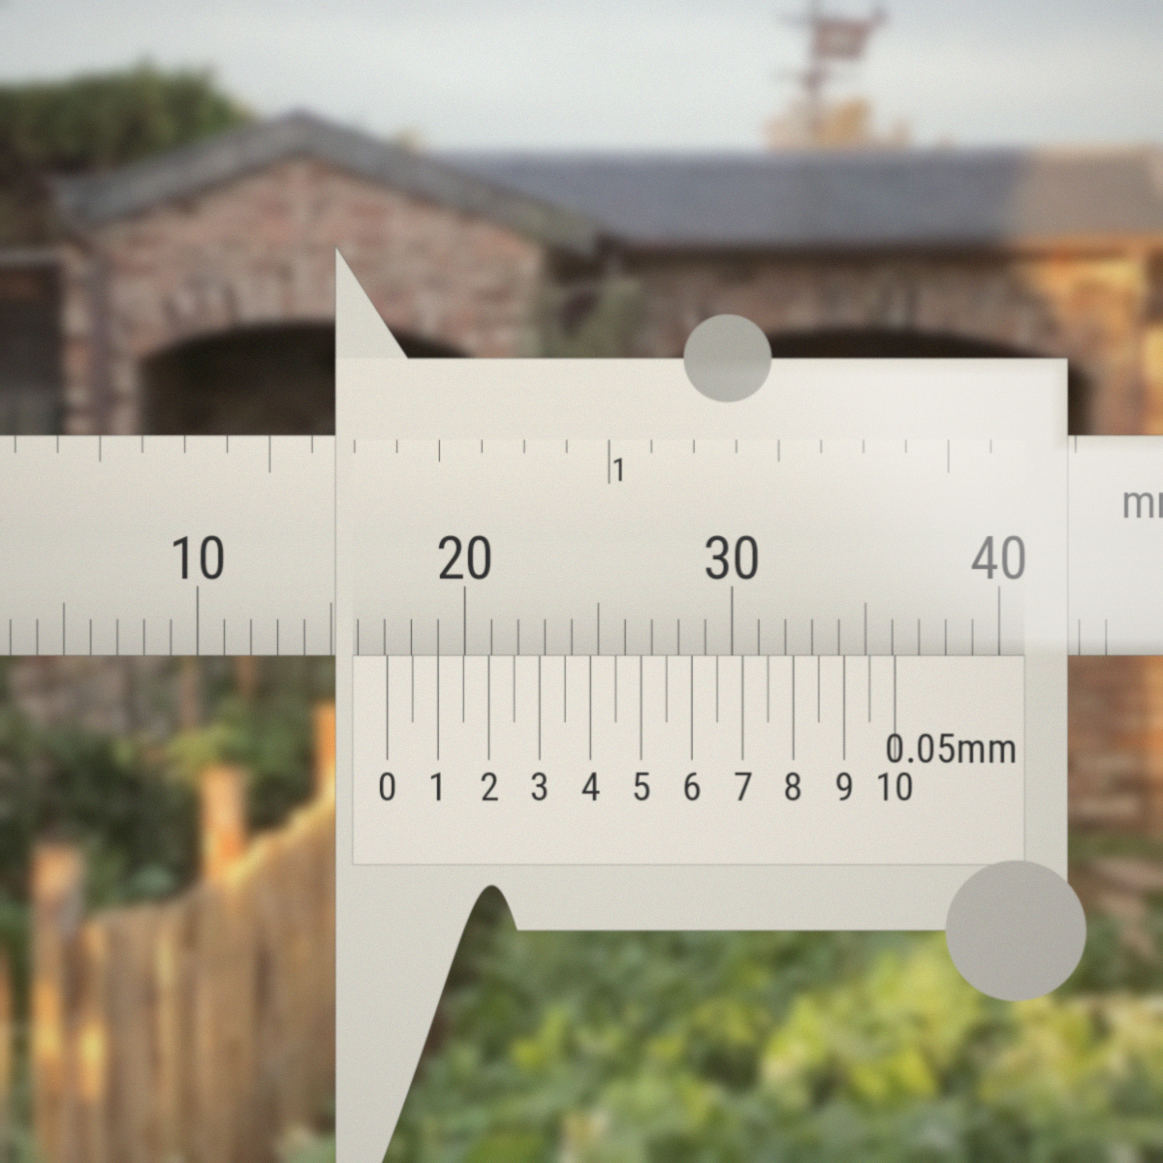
17.10 mm
